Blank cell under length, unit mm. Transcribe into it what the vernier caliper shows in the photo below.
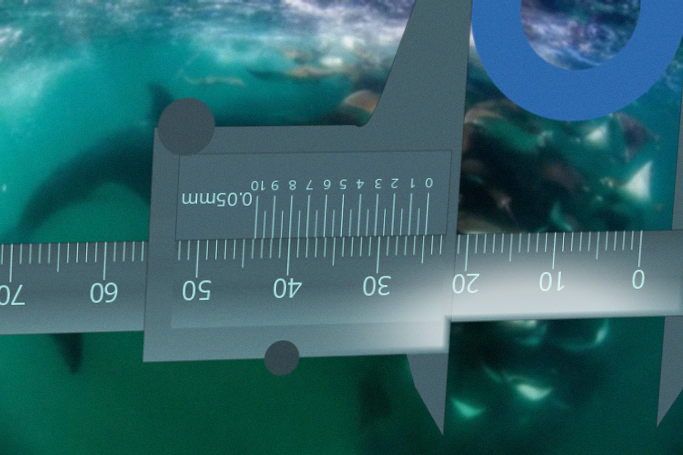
24.8 mm
